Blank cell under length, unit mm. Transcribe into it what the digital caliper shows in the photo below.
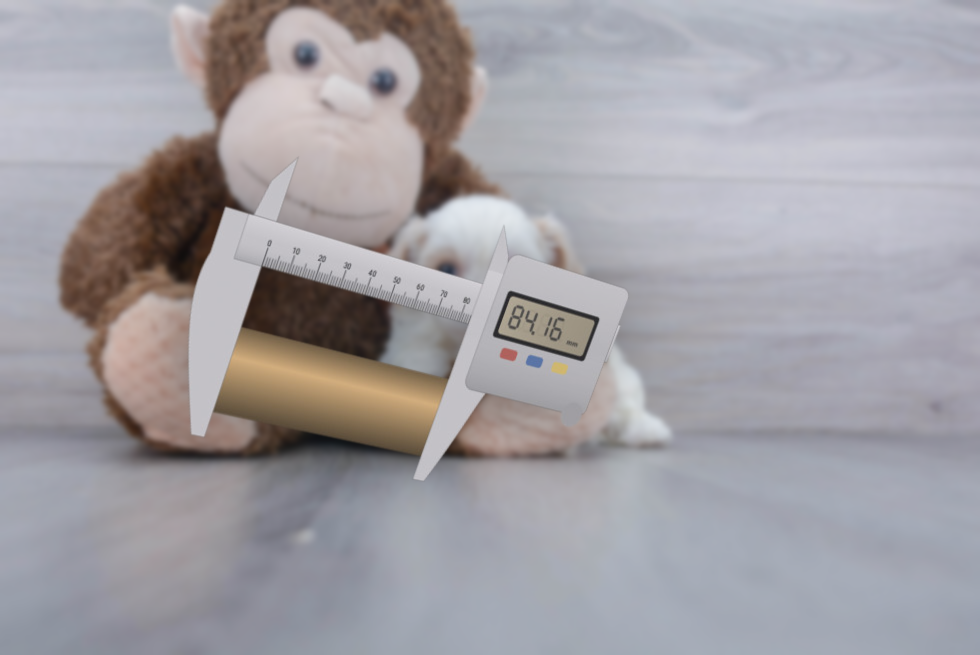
84.16 mm
